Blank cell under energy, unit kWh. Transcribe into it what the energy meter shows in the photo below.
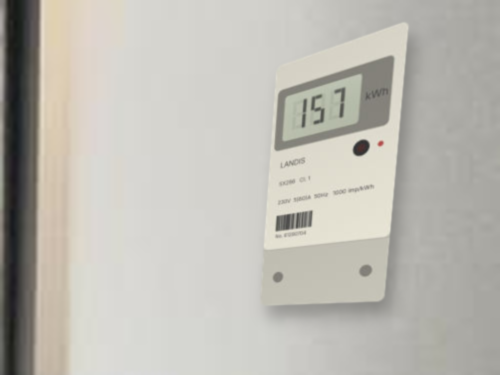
157 kWh
